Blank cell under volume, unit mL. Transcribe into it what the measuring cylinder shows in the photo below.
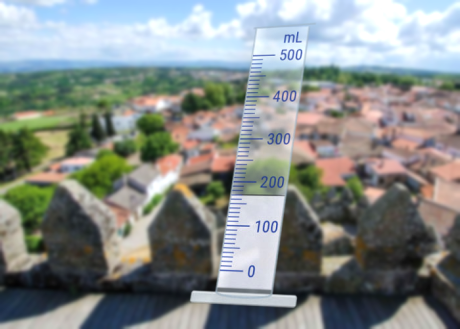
170 mL
